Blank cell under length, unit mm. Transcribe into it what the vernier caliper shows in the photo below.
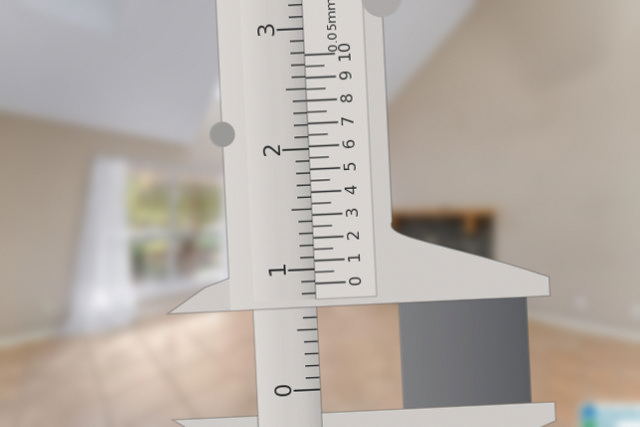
8.8 mm
